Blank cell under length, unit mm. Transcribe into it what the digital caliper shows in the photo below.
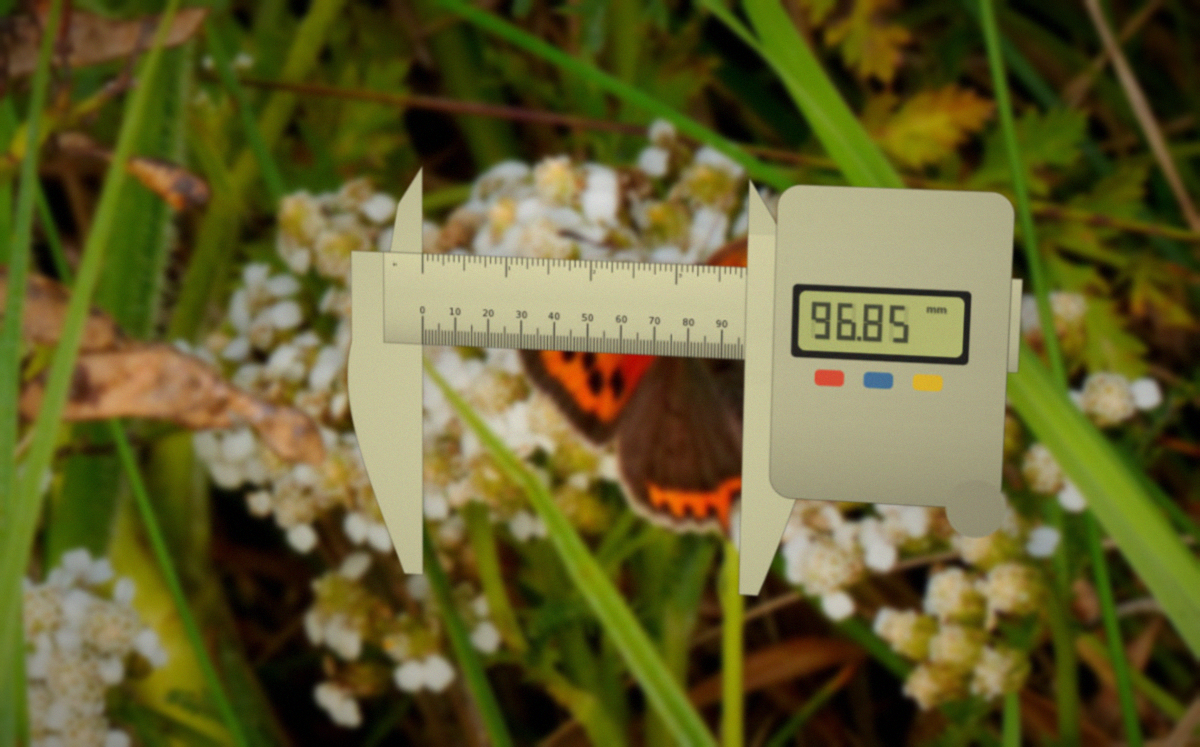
96.85 mm
